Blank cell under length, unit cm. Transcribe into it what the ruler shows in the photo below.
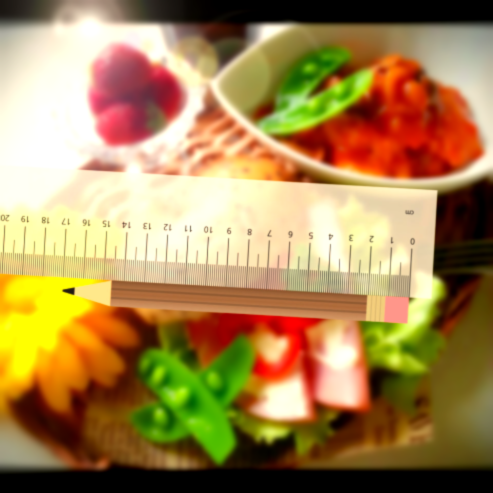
17 cm
